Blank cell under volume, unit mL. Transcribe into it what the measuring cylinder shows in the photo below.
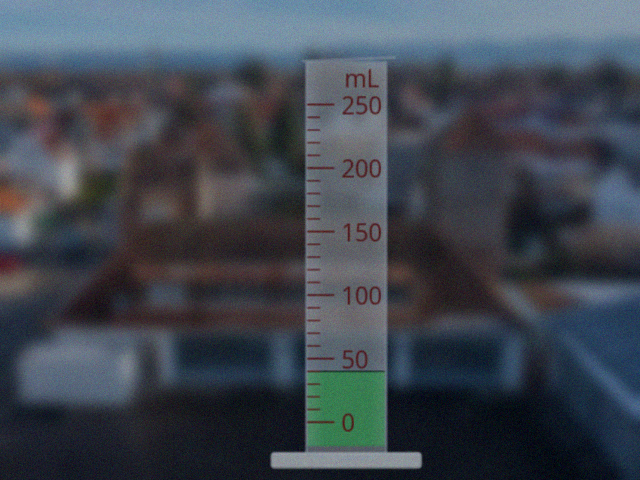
40 mL
